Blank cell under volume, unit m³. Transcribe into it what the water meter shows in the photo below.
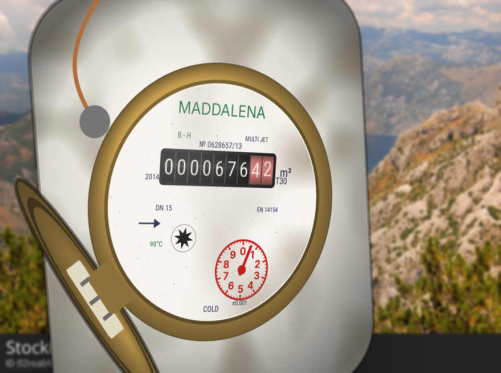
676.420 m³
